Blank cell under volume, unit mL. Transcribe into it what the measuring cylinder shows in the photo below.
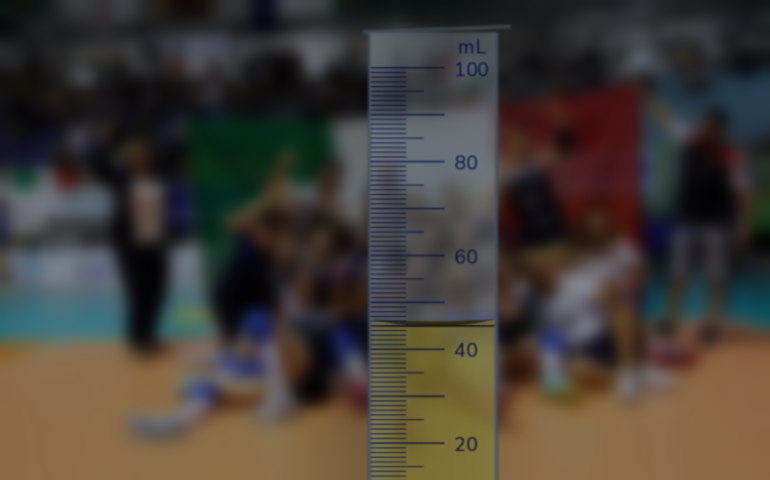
45 mL
